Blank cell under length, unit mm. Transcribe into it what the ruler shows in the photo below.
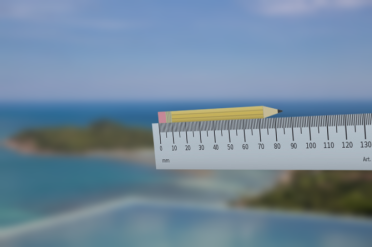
85 mm
